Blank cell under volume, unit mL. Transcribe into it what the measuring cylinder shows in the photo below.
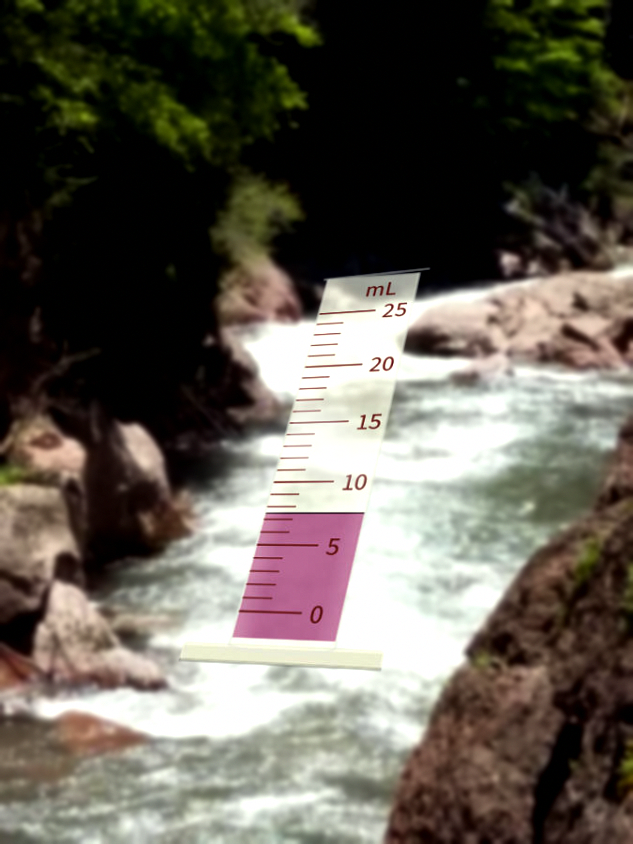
7.5 mL
